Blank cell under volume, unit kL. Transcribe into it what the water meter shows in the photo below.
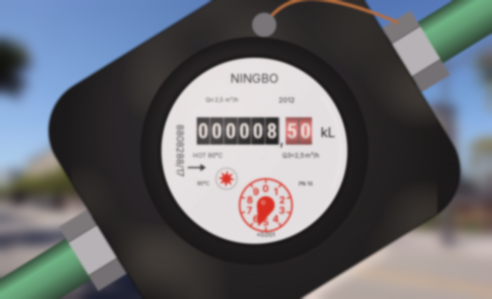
8.505 kL
